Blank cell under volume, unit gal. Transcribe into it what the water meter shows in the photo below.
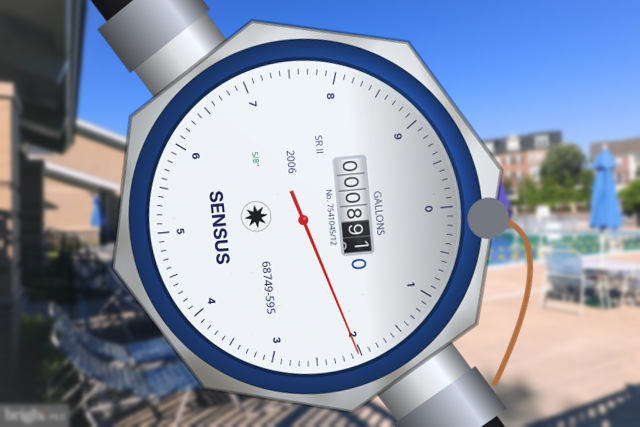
8912.0 gal
